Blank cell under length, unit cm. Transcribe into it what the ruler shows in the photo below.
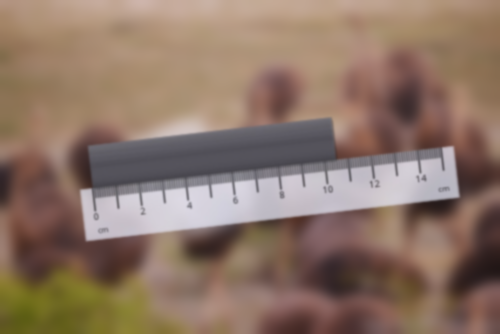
10.5 cm
